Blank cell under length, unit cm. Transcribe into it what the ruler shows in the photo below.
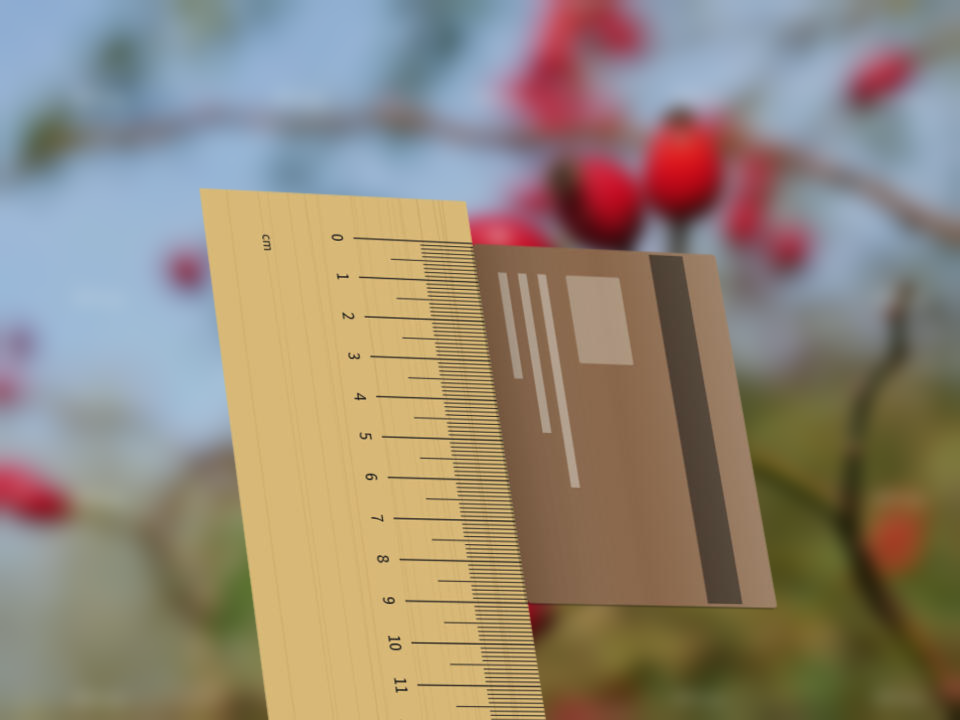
9 cm
